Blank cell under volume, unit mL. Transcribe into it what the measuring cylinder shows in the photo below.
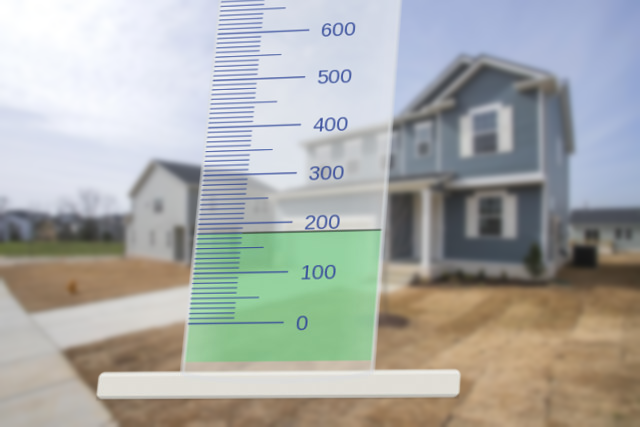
180 mL
